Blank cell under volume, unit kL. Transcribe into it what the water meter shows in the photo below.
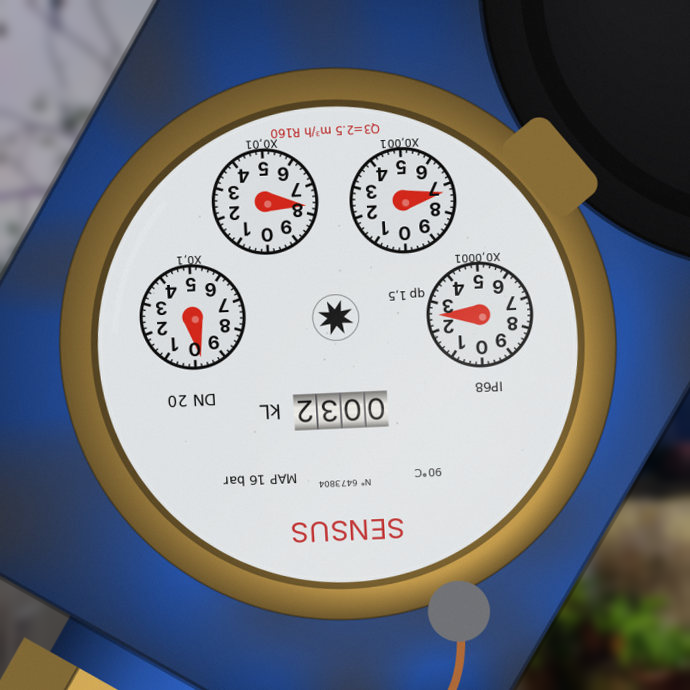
31.9772 kL
